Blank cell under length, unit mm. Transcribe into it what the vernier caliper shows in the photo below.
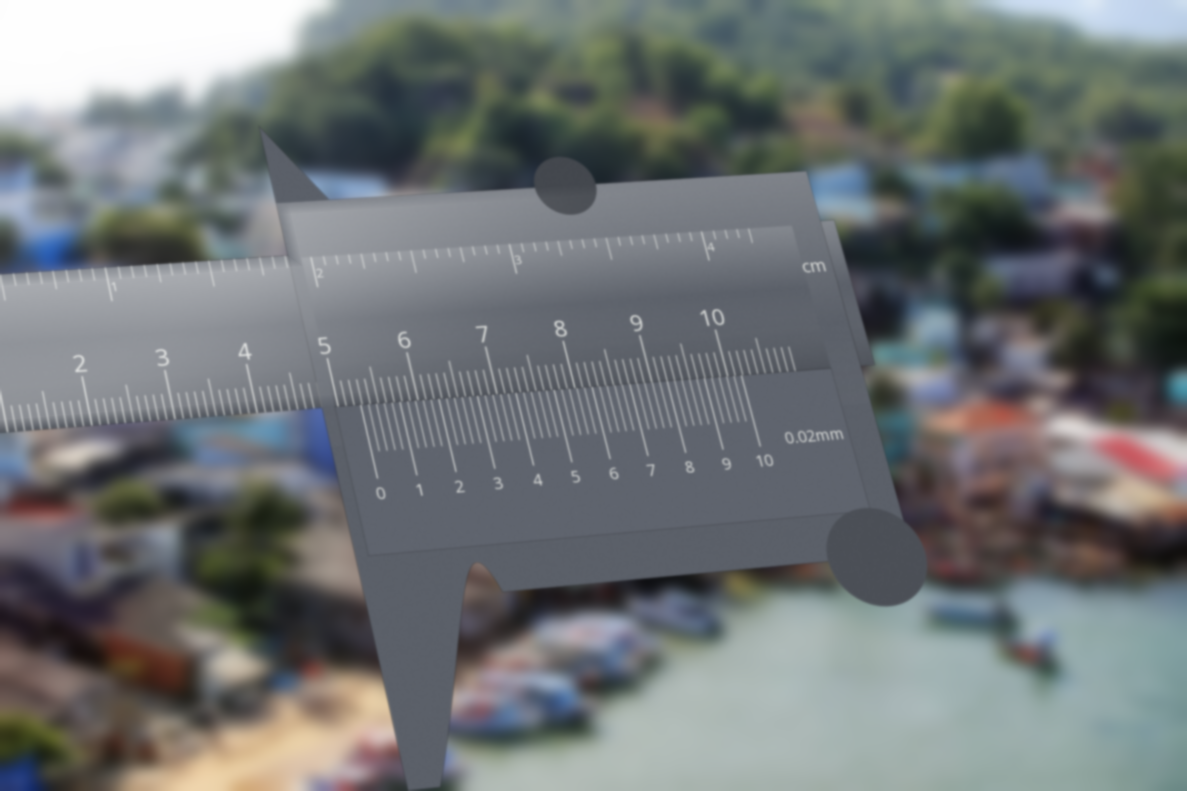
52.8 mm
